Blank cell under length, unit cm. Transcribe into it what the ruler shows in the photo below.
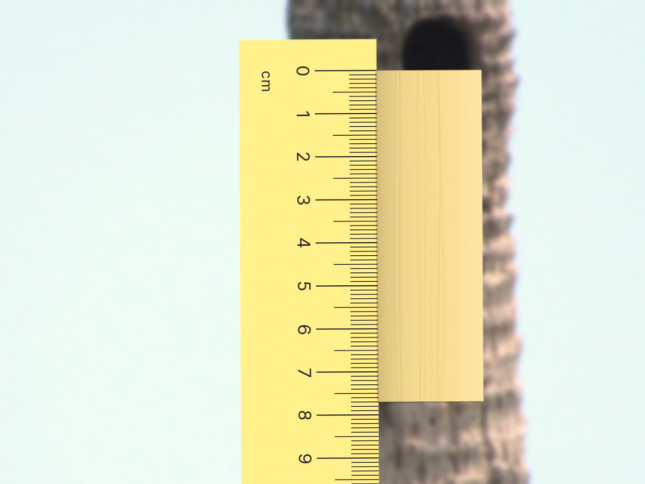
7.7 cm
